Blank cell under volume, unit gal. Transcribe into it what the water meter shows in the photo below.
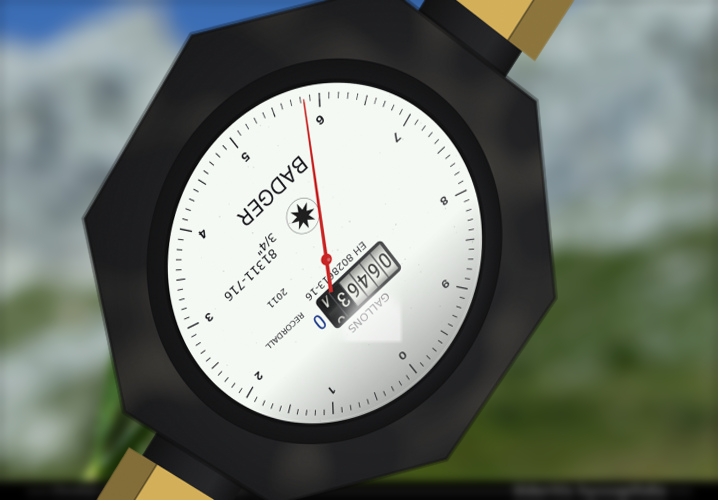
646335.8 gal
